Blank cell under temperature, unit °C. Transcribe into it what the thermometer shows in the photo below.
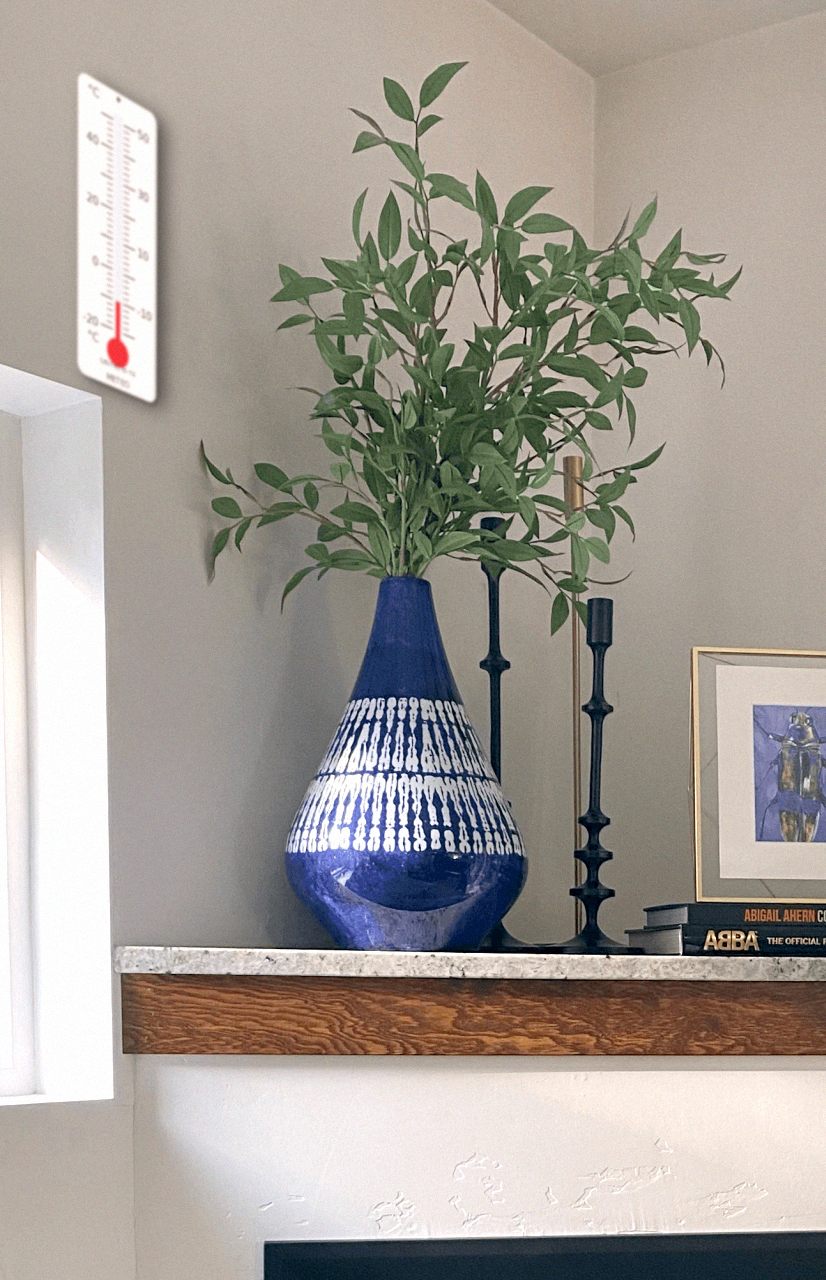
-10 °C
